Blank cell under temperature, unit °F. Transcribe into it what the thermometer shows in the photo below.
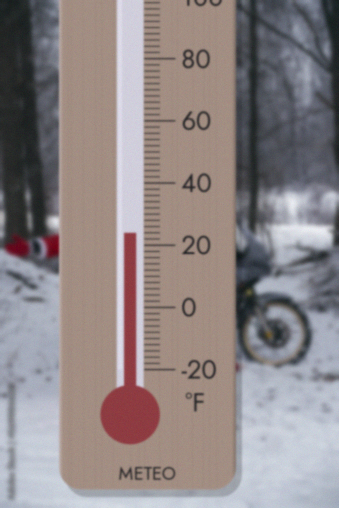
24 °F
